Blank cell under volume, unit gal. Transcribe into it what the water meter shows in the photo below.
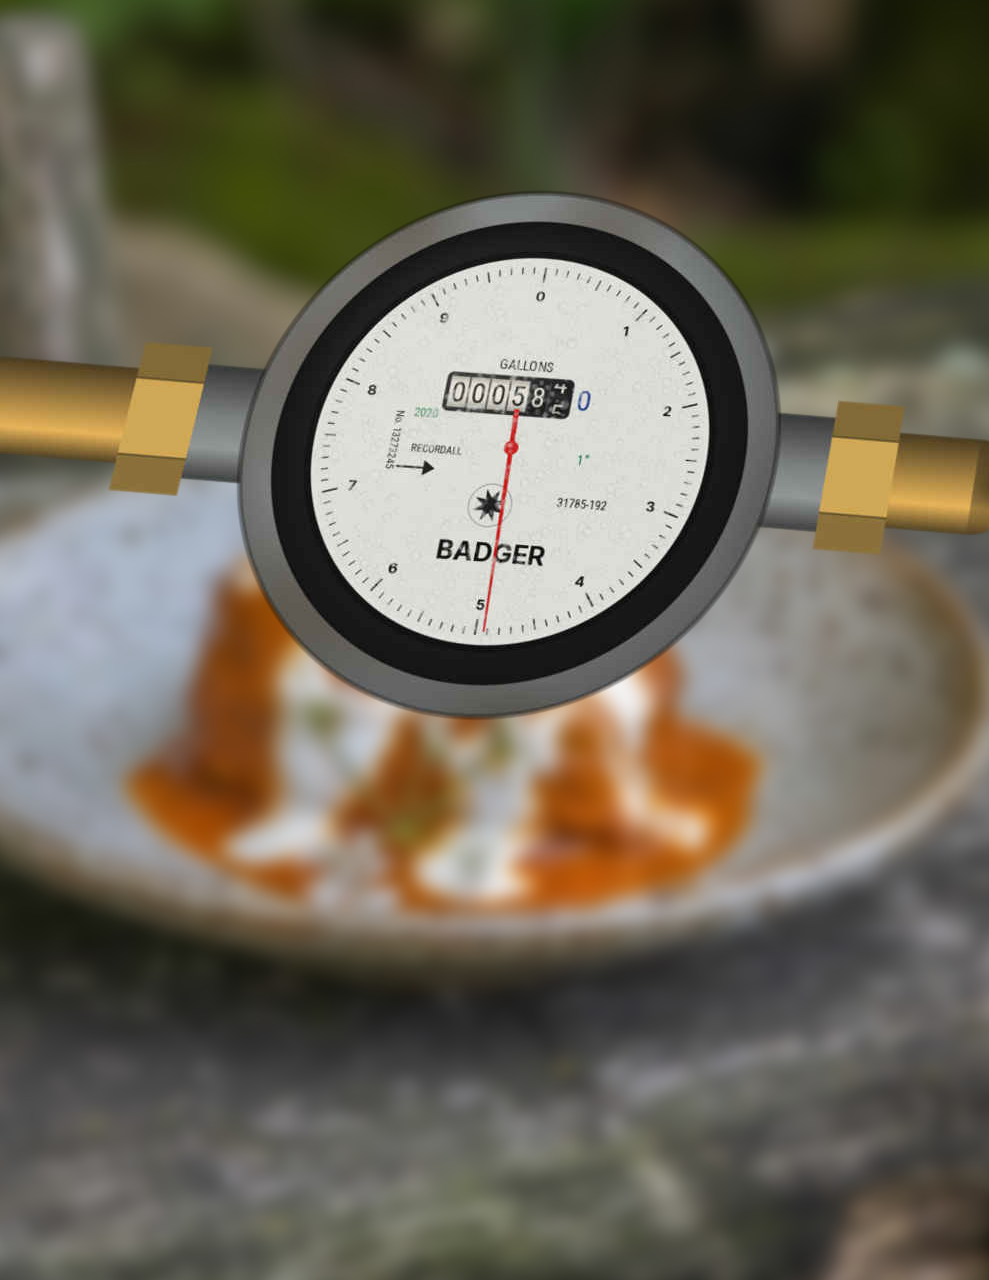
5844.9 gal
